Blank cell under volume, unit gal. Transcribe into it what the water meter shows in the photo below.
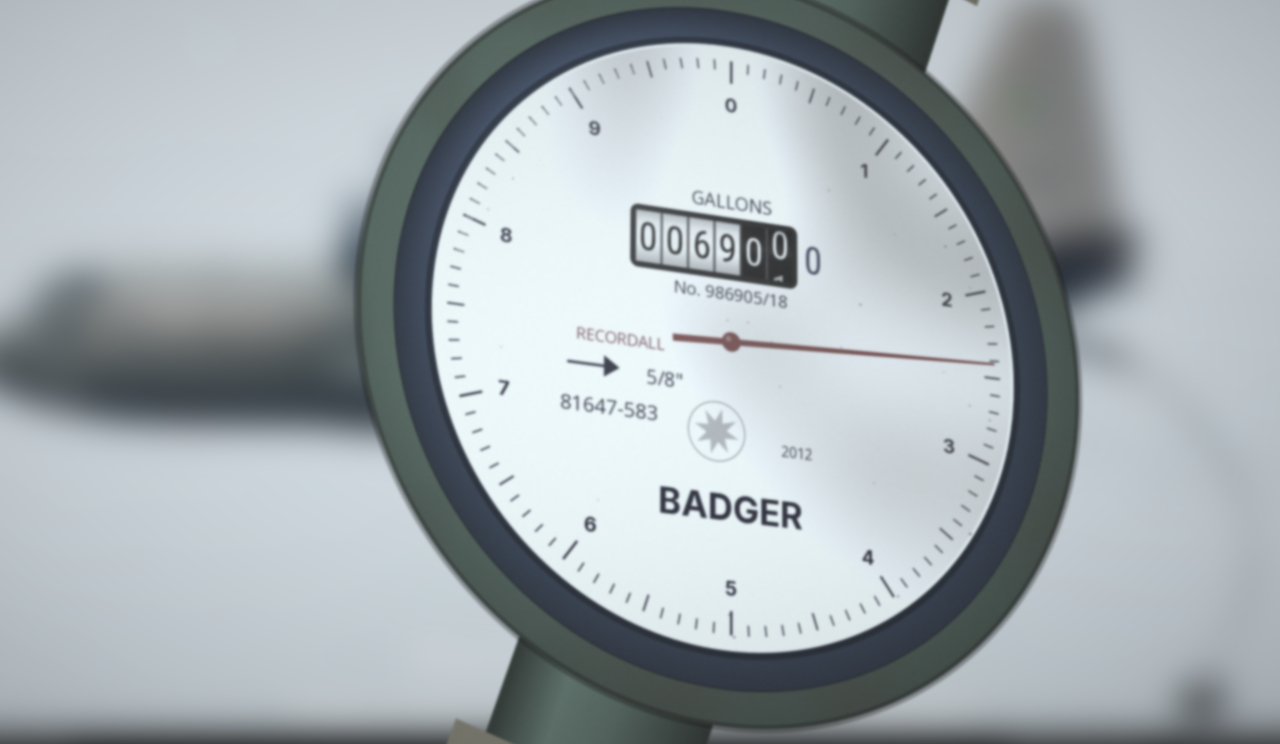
69002.4 gal
